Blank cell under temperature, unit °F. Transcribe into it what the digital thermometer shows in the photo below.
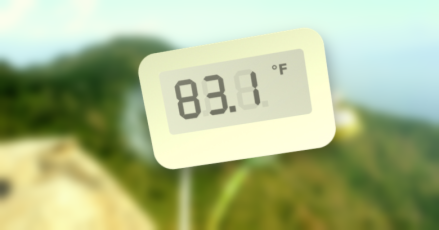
83.1 °F
